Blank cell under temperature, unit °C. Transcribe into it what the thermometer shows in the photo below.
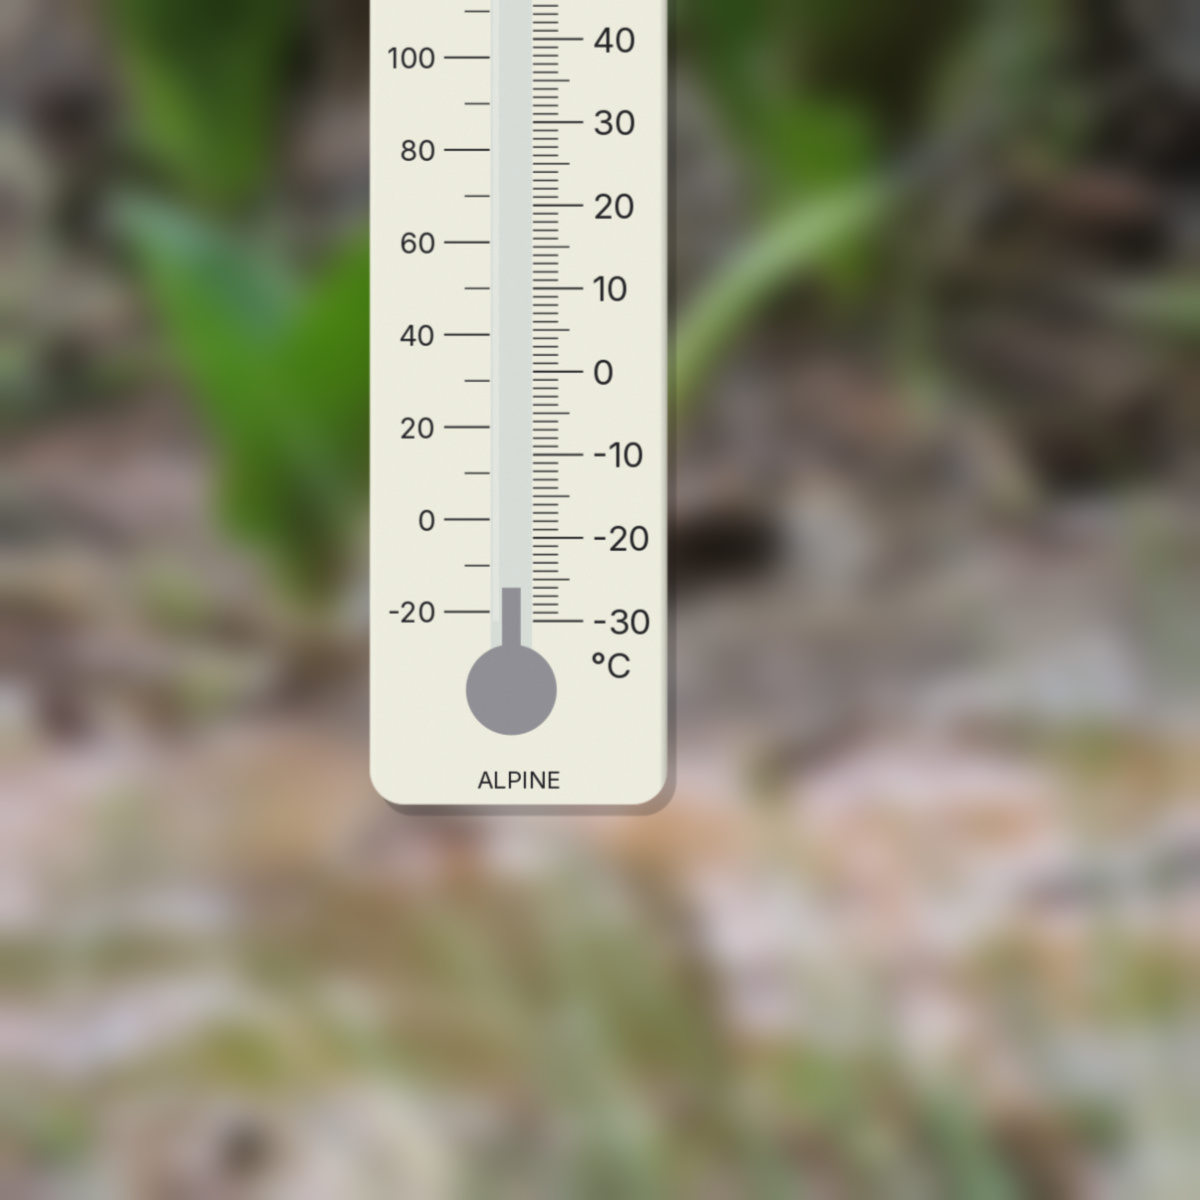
-26 °C
